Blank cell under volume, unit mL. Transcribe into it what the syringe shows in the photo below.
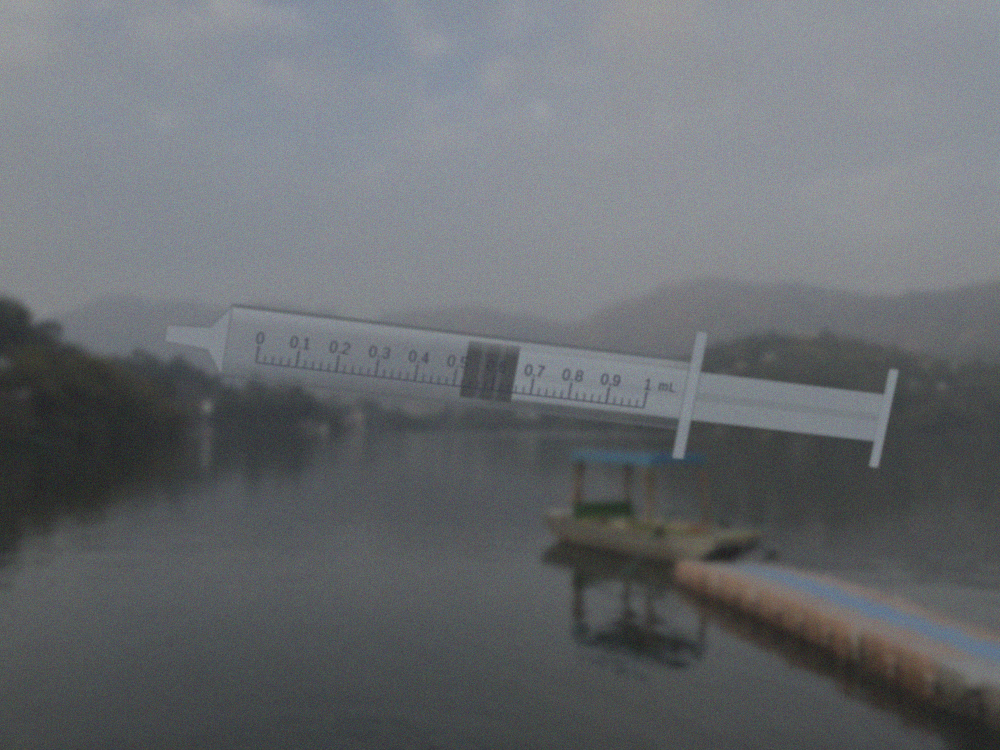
0.52 mL
